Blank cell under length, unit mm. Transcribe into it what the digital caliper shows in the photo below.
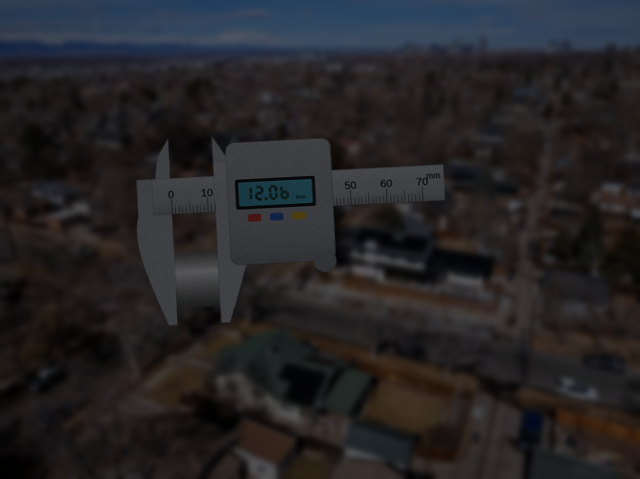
12.06 mm
